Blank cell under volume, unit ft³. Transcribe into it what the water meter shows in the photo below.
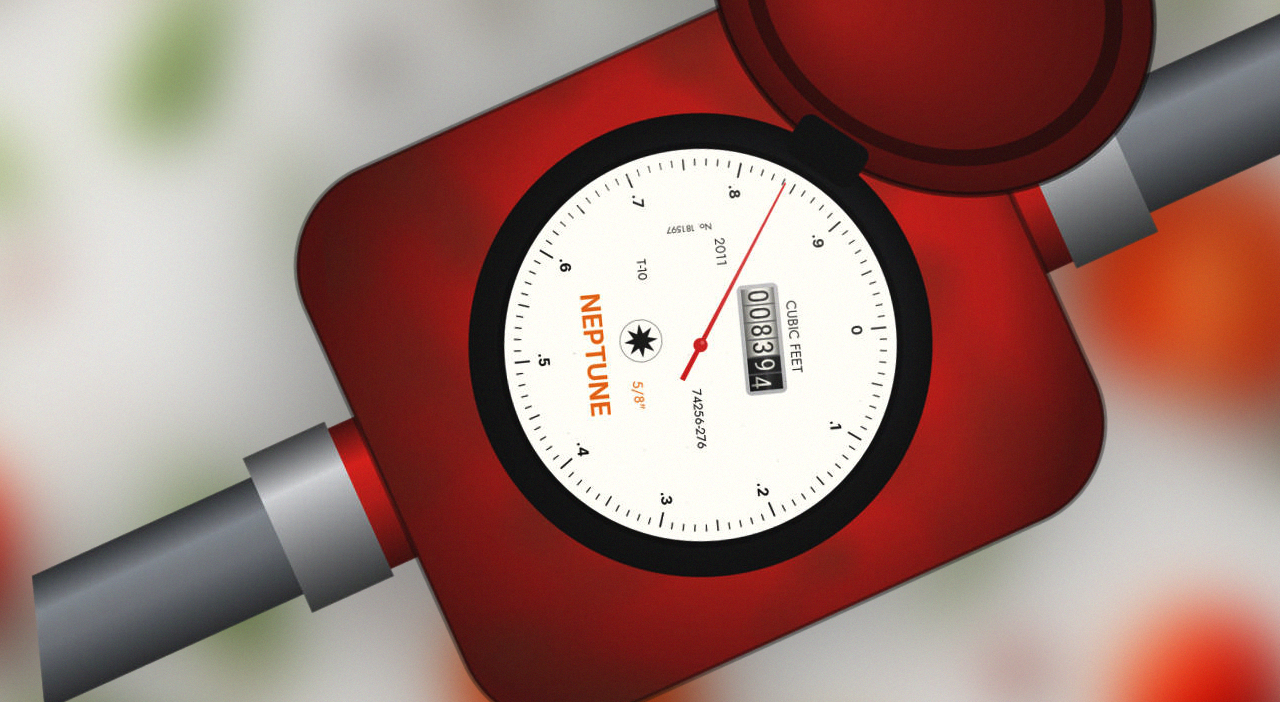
8393.84 ft³
